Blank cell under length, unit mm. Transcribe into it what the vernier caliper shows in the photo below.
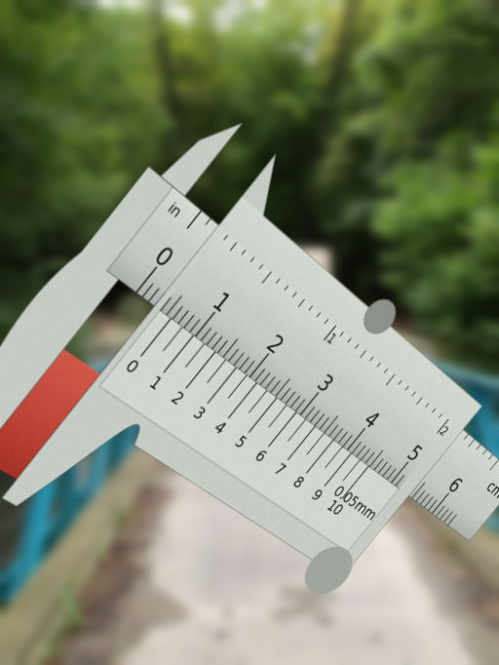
5.8 mm
